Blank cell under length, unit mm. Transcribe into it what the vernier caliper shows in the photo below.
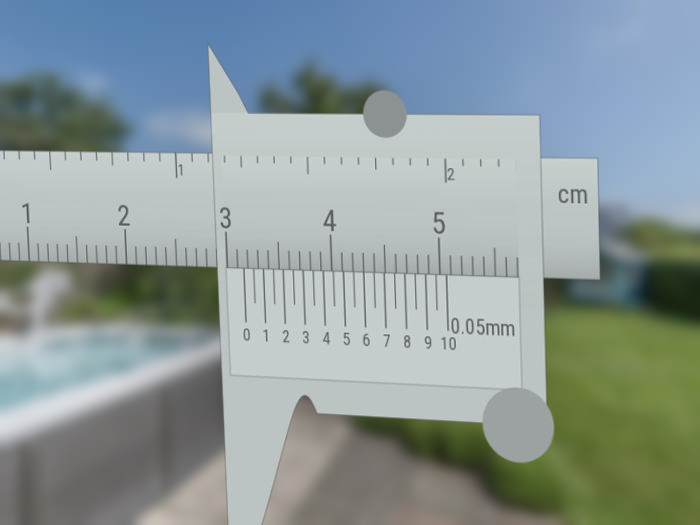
31.6 mm
